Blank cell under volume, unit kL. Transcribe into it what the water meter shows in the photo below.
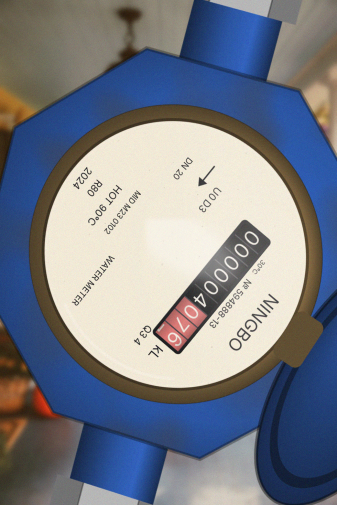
4.076 kL
